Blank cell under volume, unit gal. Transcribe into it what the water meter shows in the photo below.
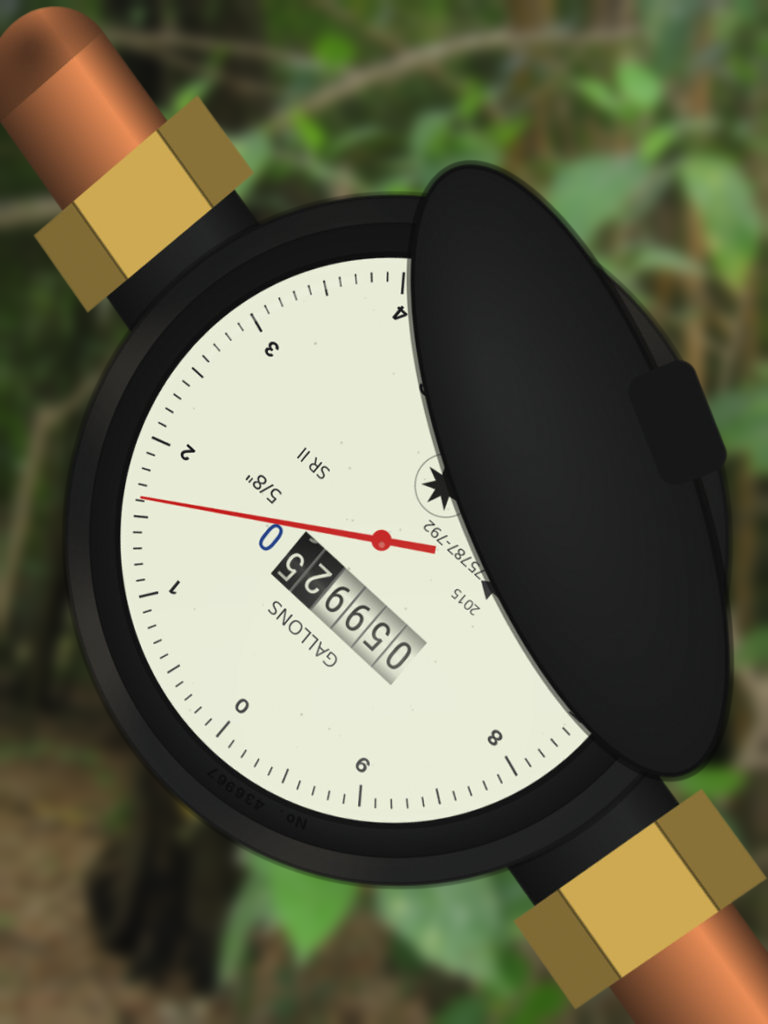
599251.6 gal
